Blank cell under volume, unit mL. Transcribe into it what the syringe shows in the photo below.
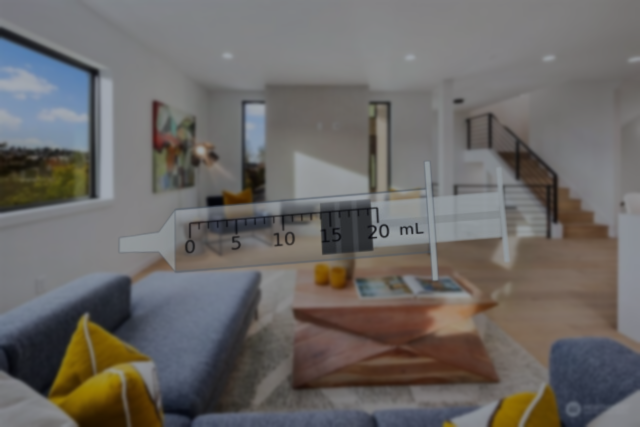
14 mL
